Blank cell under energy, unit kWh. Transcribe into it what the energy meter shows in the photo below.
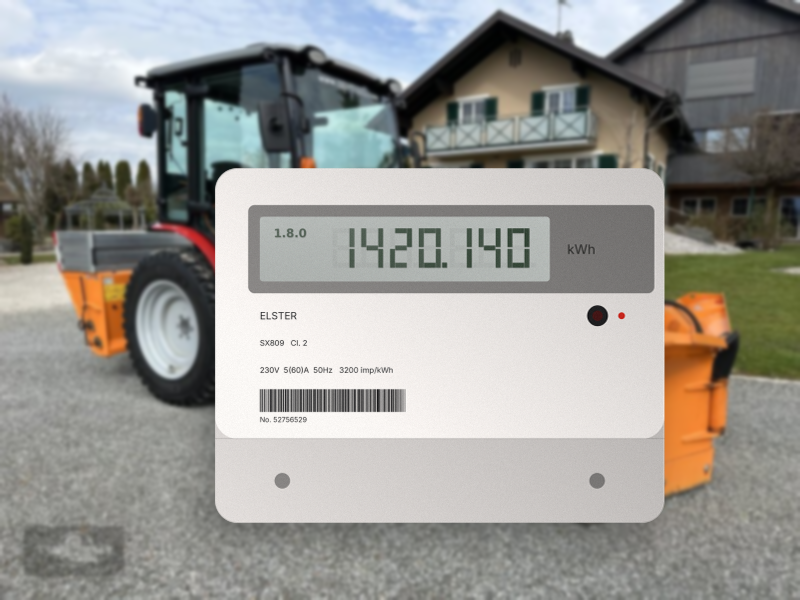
1420.140 kWh
